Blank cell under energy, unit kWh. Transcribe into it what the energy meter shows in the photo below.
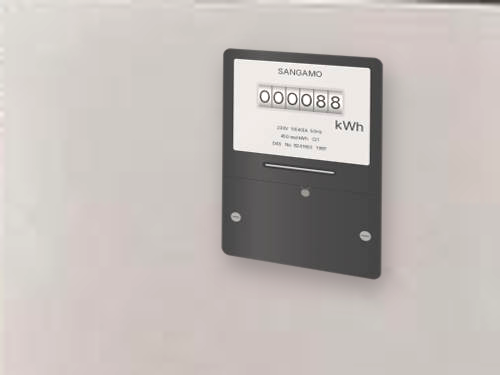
88 kWh
